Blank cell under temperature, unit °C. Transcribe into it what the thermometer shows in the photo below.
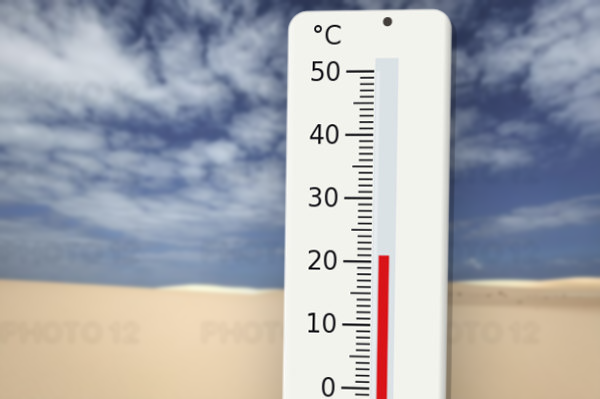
21 °C
